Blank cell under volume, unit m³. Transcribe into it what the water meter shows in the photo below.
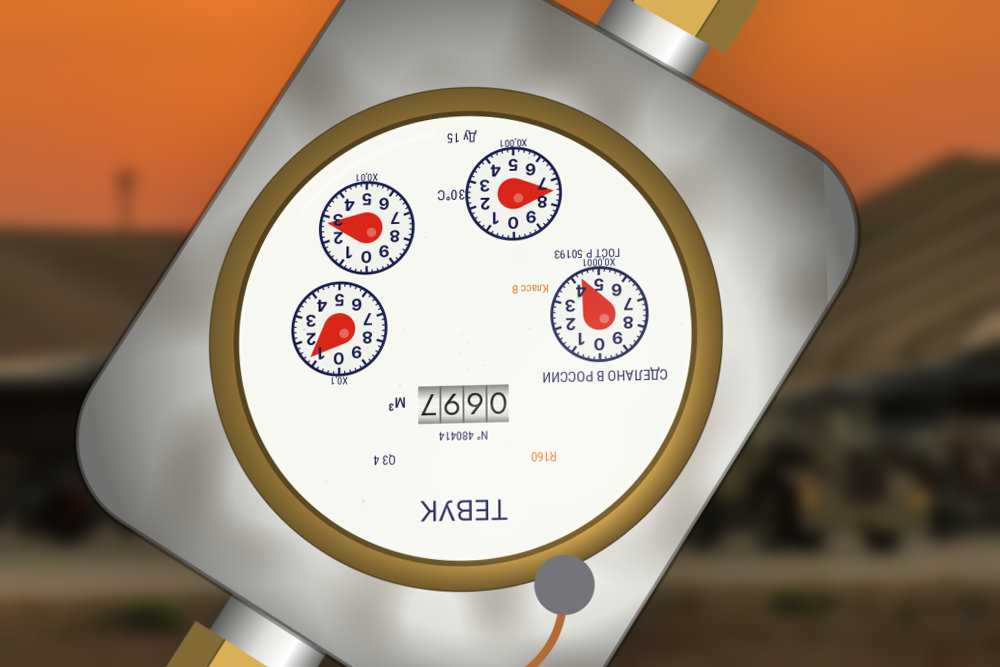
697.1274 m³
